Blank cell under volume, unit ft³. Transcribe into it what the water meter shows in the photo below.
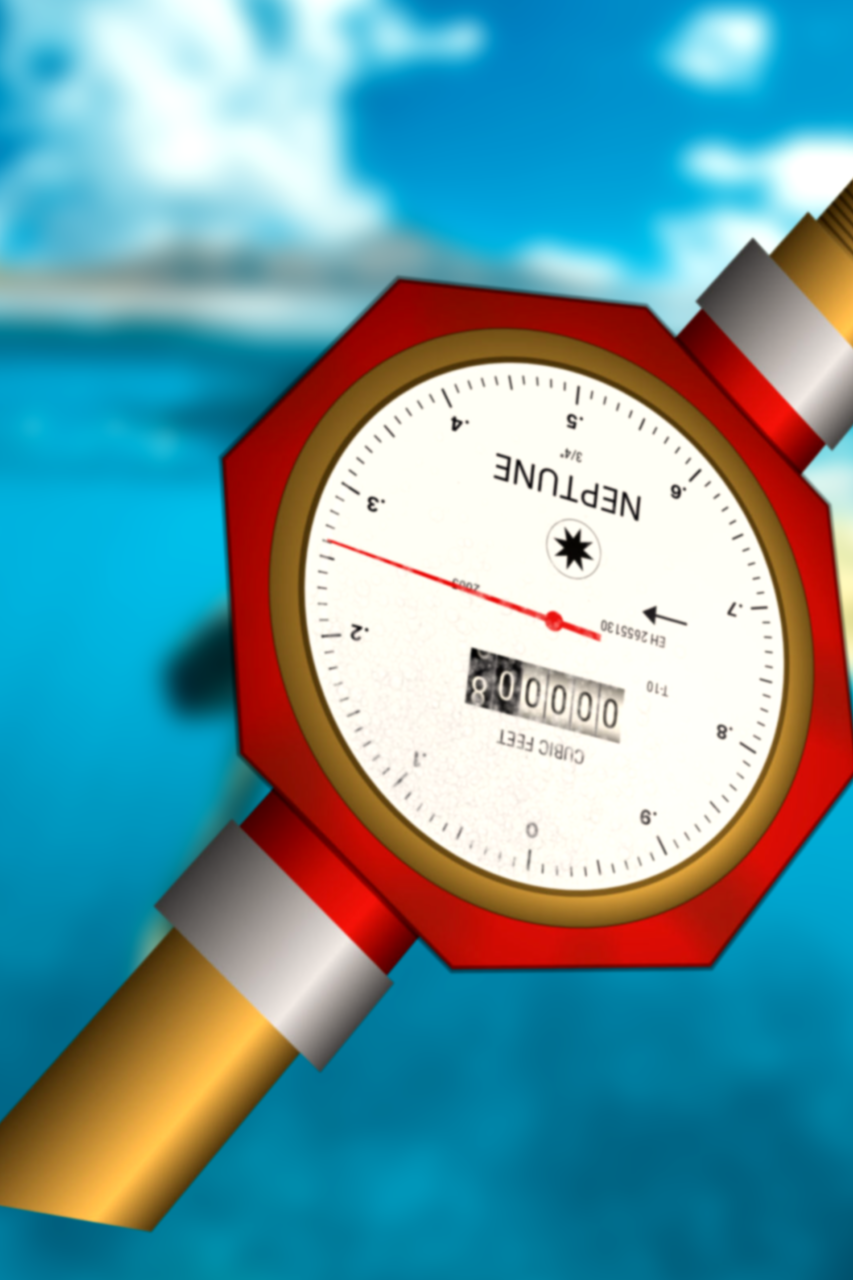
8.26 ft³
